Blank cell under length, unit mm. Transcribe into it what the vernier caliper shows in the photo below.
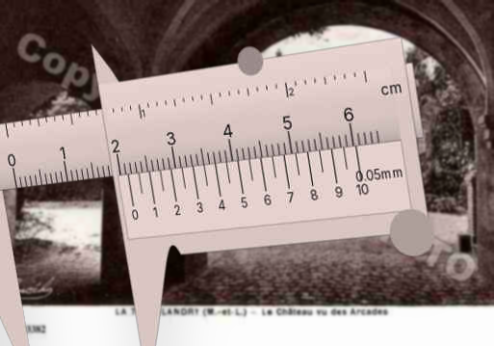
21.4 mm
